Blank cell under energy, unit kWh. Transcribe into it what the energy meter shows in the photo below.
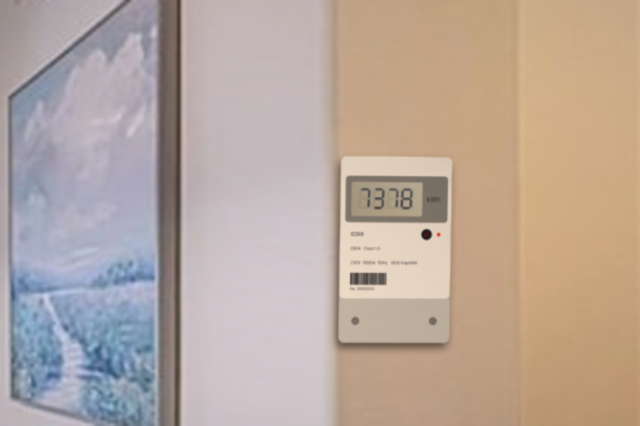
7378 kWh
